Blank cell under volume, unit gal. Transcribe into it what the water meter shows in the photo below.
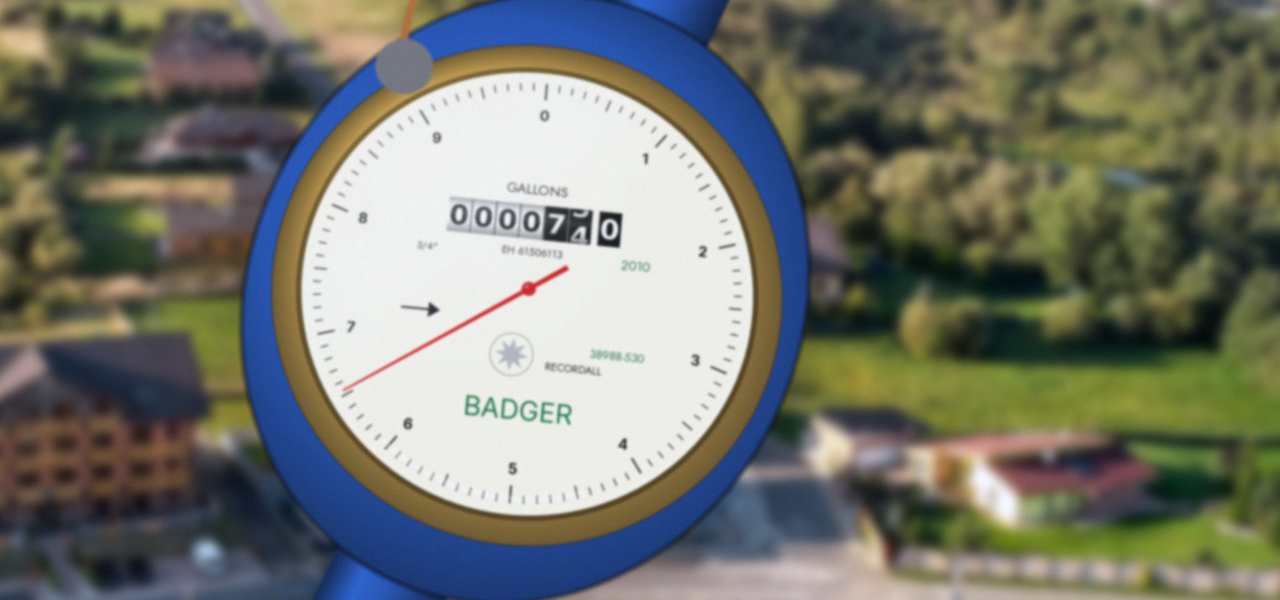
736.5 gal
